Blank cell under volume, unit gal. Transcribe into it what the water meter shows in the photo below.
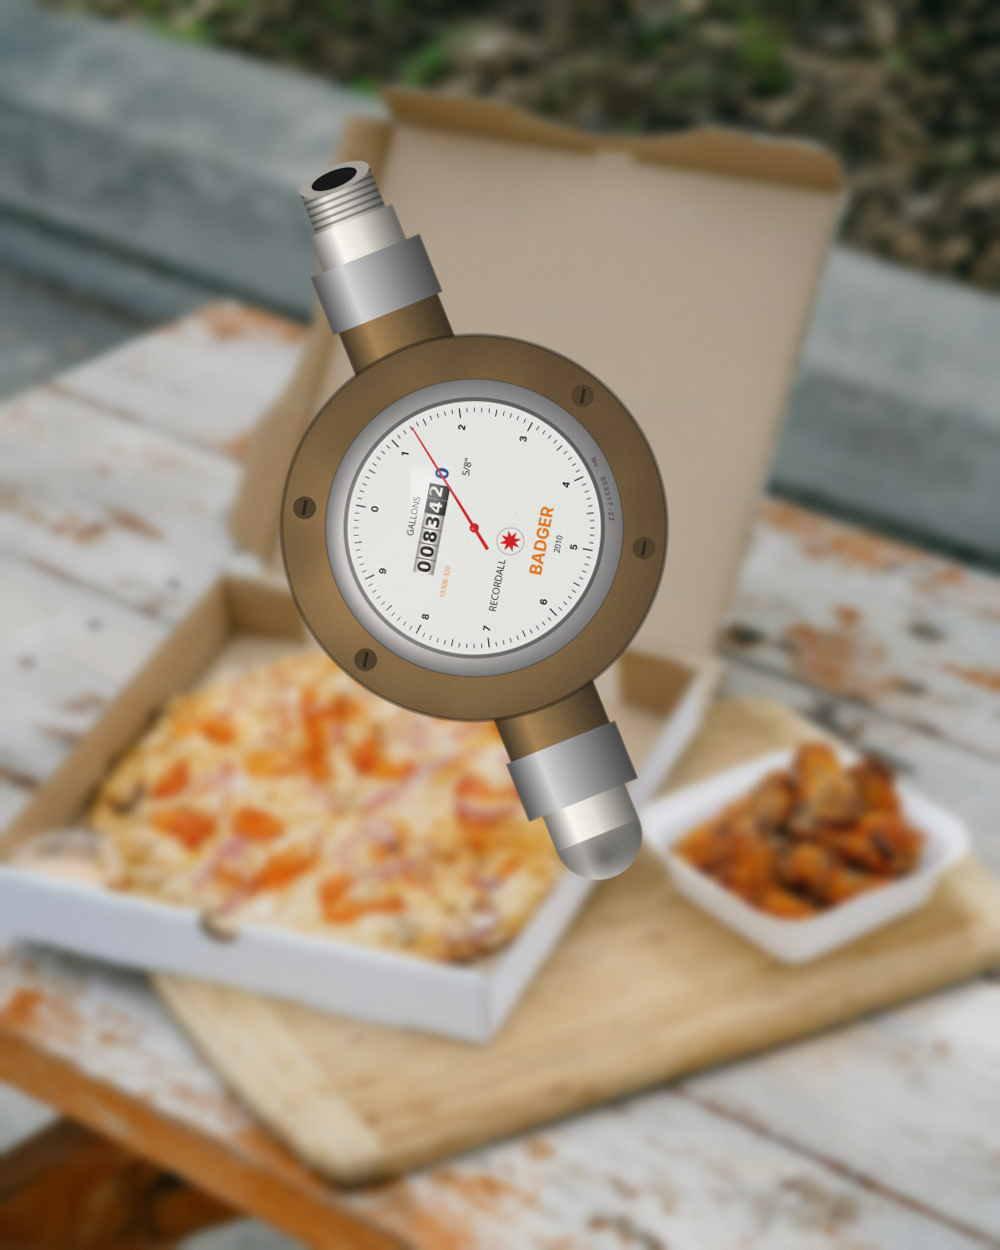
83421.3 gal
